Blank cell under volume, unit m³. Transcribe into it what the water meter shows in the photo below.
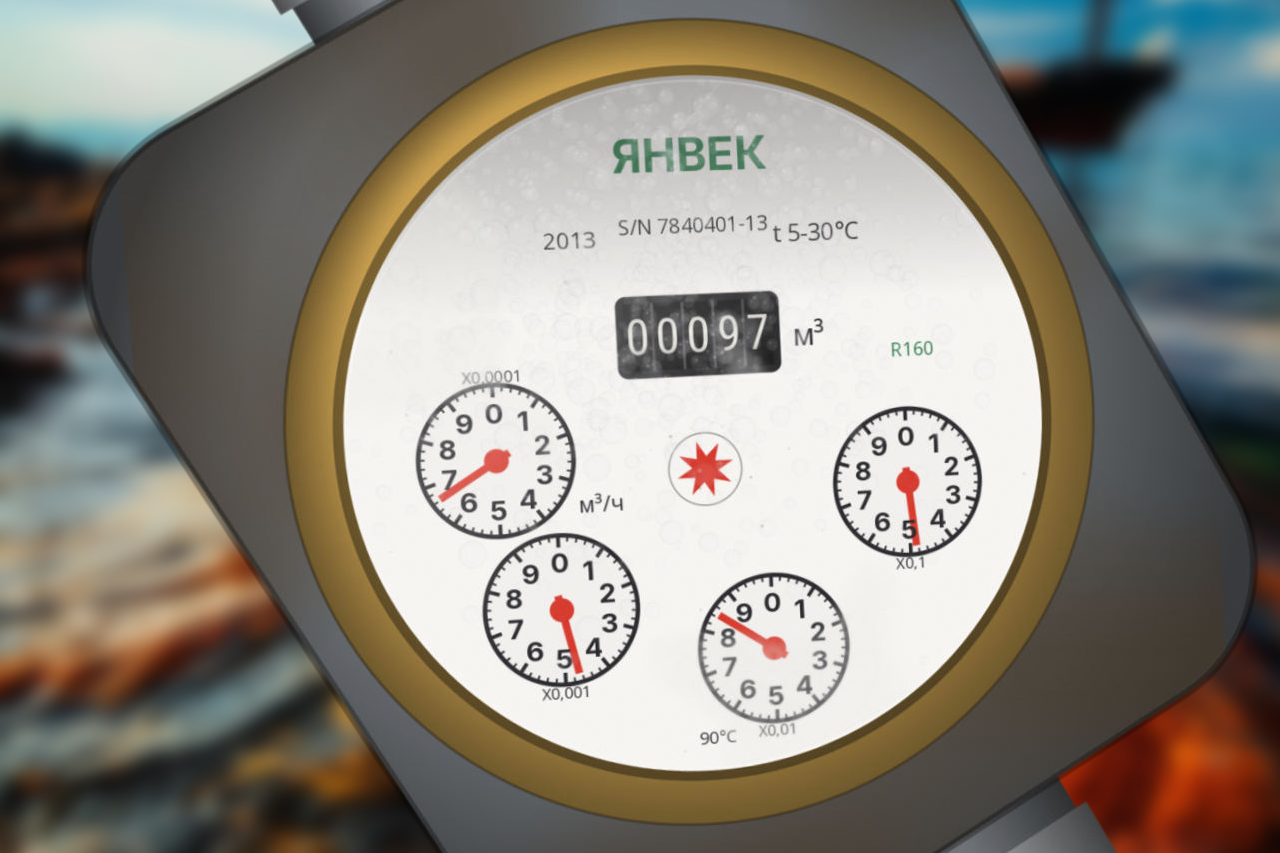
97.4846 m³
